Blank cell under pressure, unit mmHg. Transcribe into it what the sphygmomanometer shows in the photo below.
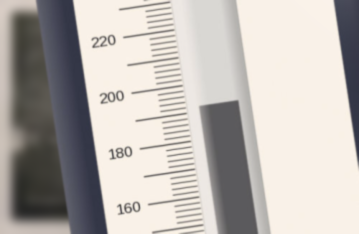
192 mmHg
